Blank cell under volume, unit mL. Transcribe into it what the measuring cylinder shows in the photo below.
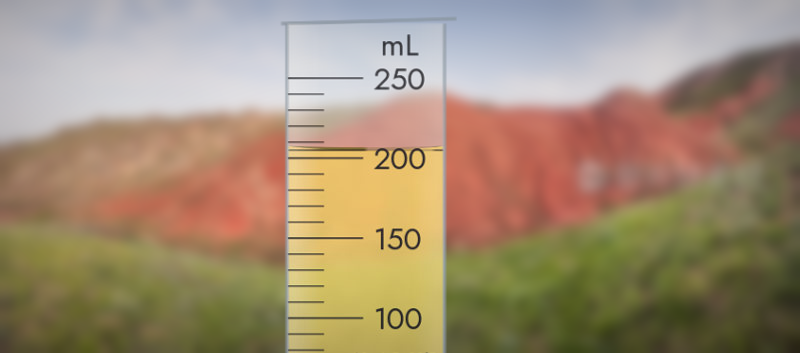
205 mL
